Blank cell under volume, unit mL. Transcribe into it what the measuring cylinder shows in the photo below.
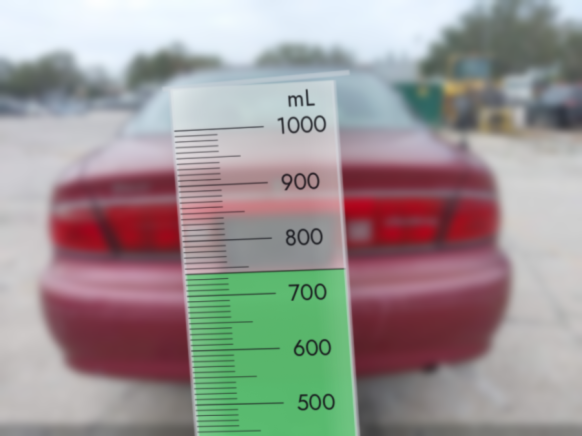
740 mL
